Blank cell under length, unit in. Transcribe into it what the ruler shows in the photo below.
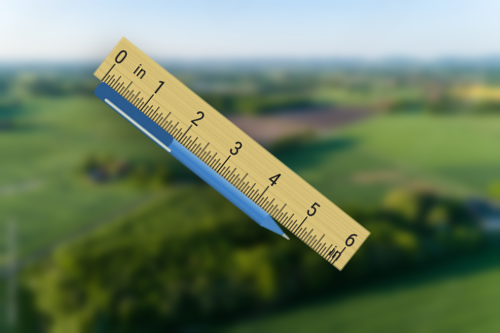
5 in
